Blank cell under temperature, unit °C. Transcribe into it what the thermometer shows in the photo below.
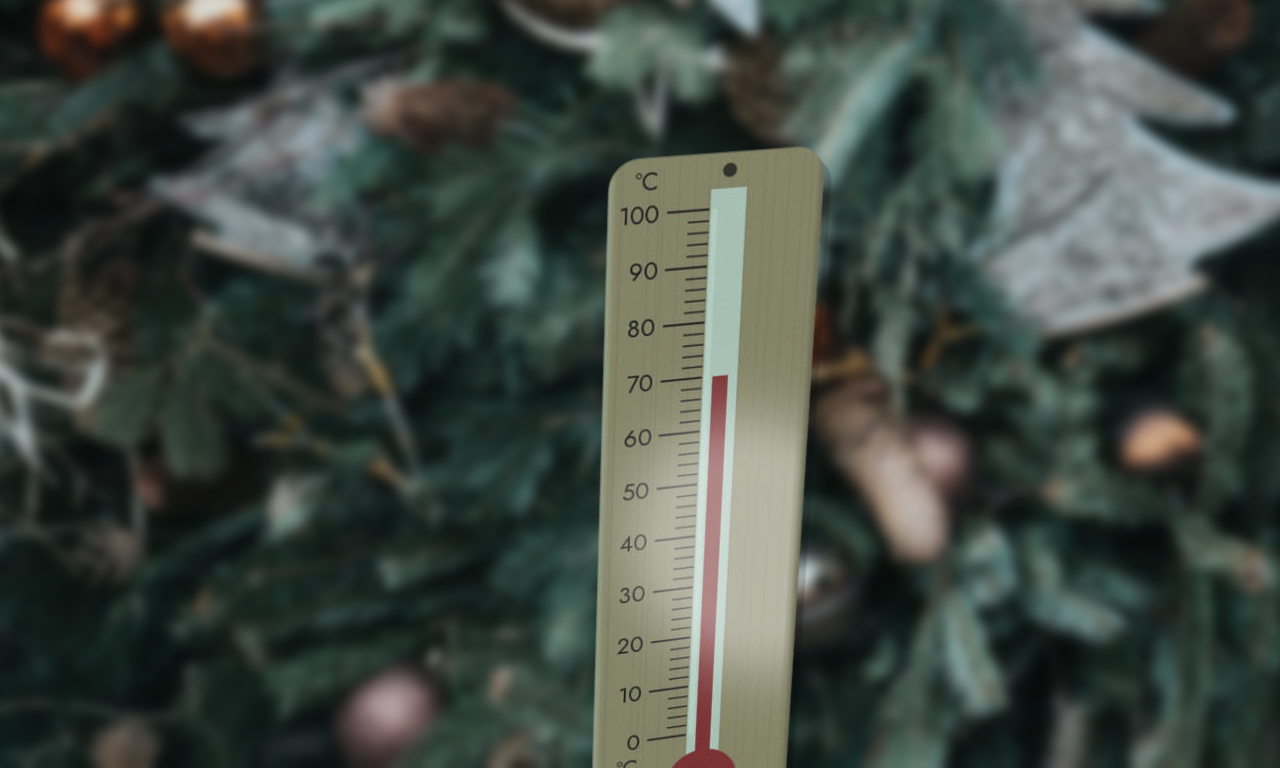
70 °C
